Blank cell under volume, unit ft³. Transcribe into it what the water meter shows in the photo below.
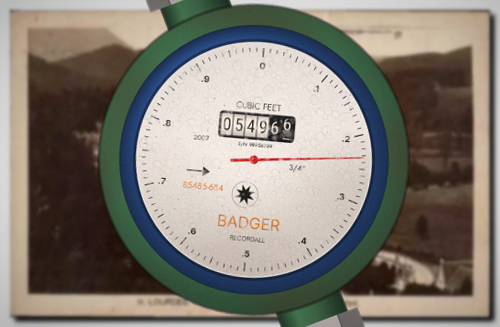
54966.23 ft³
